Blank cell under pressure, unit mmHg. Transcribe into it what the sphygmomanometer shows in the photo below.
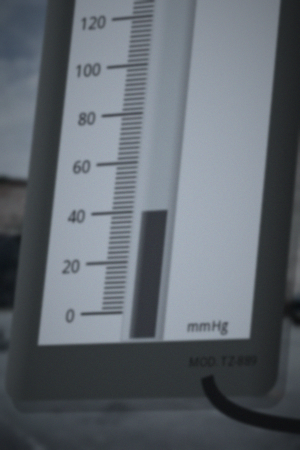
40 mmHg
